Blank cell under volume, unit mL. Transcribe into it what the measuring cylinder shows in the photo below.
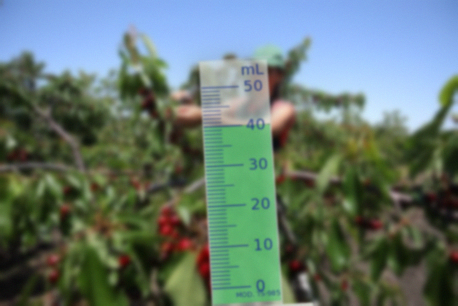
40 mL
